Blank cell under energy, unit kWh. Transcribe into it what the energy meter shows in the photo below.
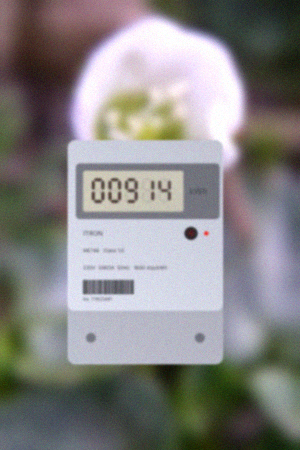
914 kWh
